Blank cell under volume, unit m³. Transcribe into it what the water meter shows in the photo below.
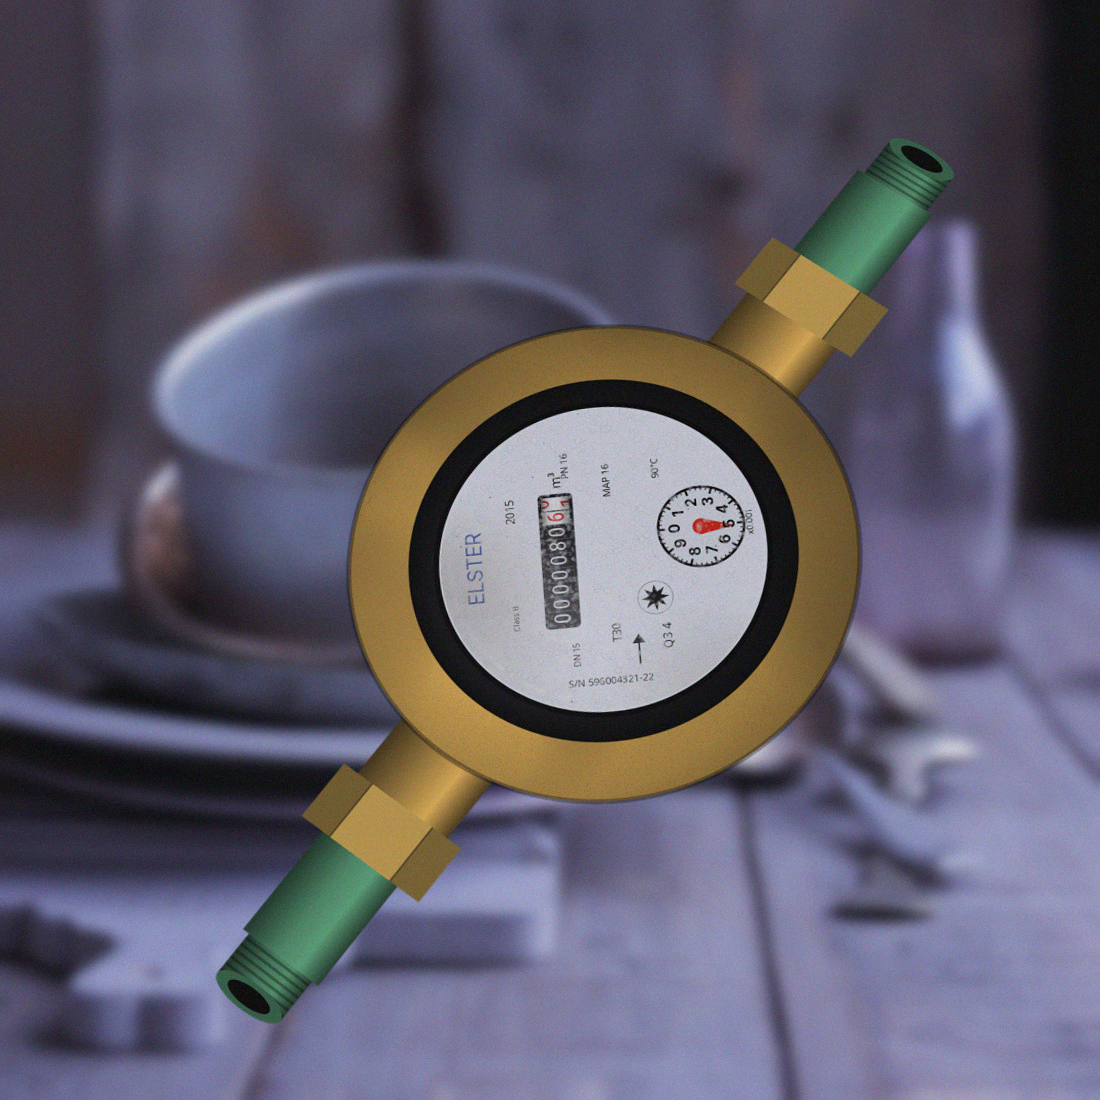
80.605 m³
